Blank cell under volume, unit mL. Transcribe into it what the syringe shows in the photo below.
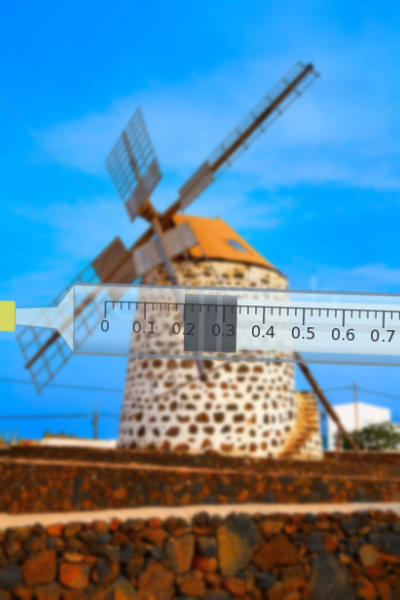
0.2 mL
